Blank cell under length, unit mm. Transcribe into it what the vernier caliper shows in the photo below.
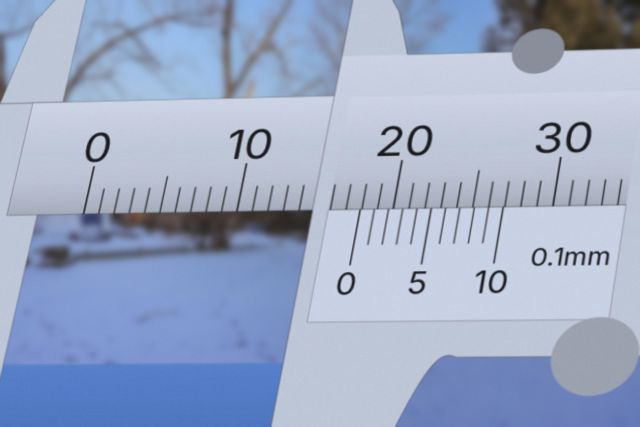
17.9 mm
